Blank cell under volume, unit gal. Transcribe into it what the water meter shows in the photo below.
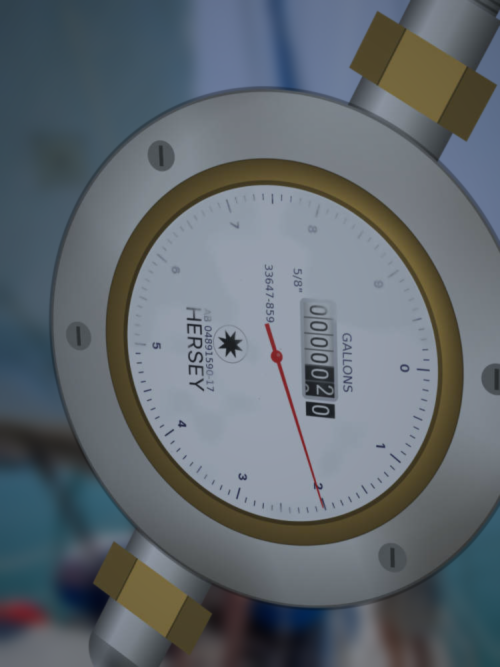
22.0 gal
